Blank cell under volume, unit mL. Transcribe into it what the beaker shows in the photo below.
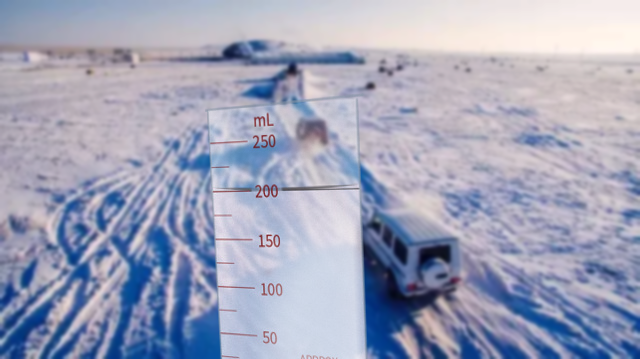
200 mL
